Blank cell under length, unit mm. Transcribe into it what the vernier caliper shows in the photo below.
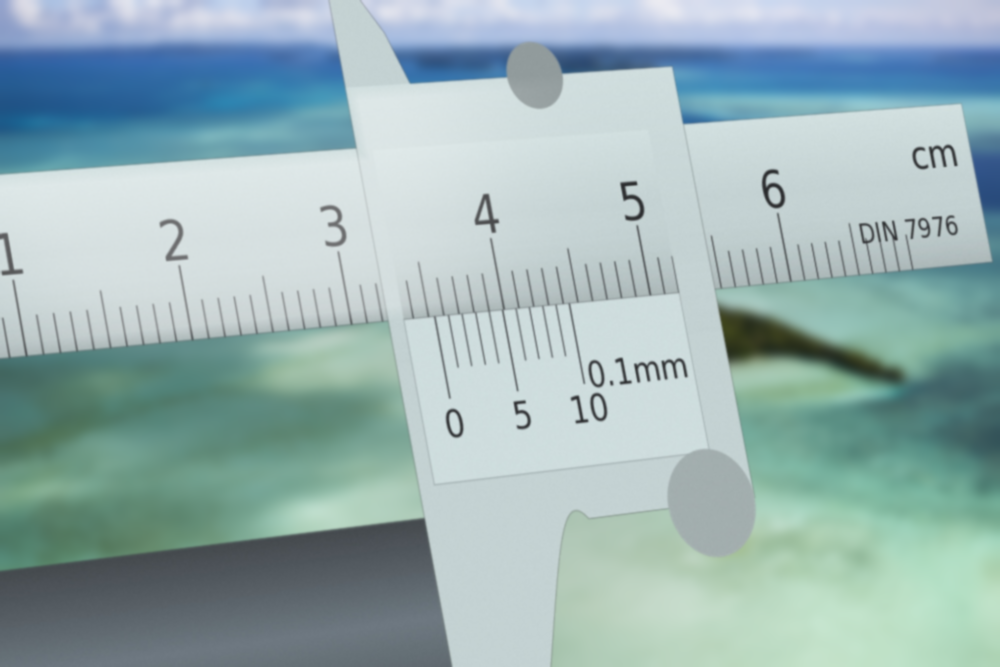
35.4 mm
